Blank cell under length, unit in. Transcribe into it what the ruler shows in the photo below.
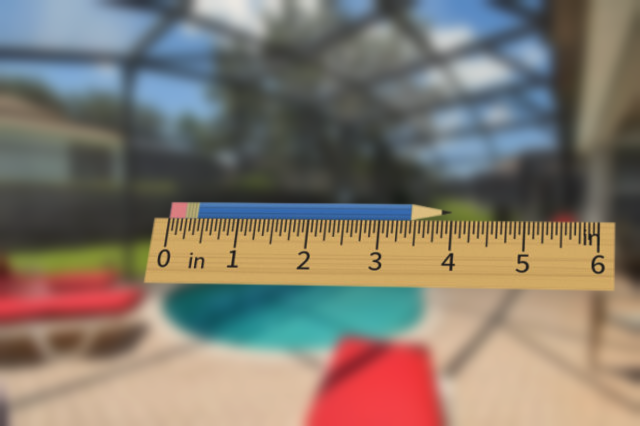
4 in
